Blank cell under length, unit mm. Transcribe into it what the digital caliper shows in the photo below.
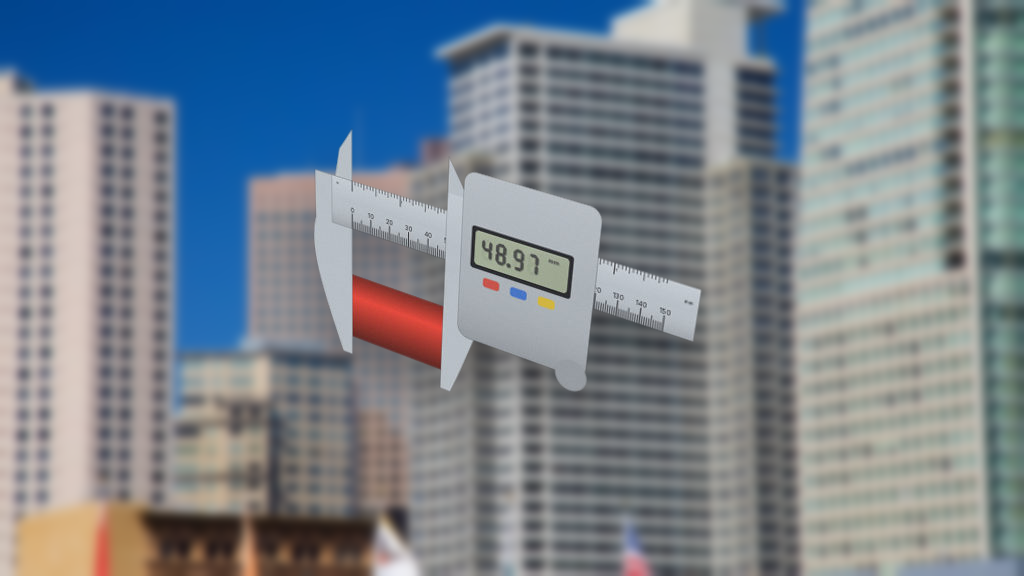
48.97 mm
